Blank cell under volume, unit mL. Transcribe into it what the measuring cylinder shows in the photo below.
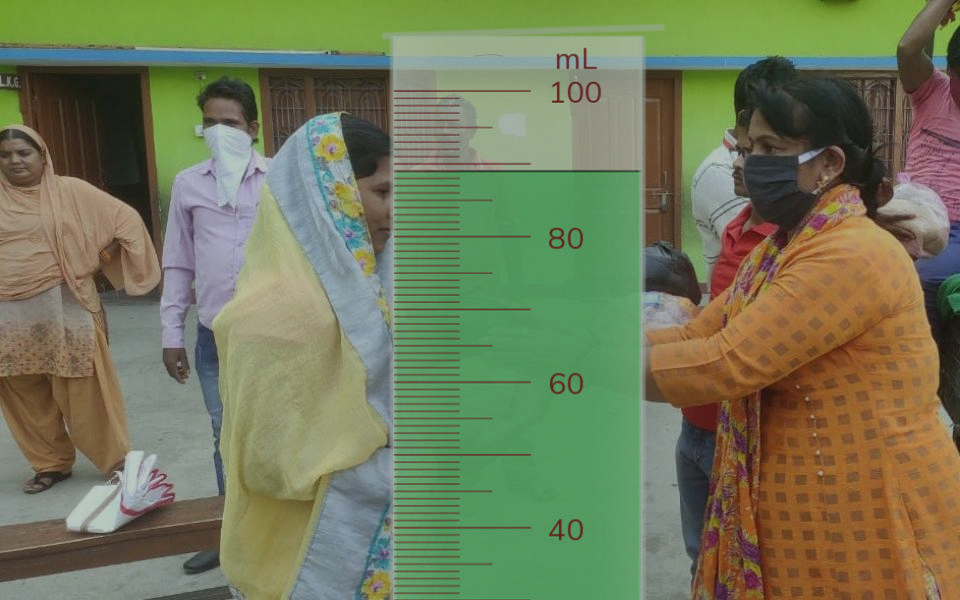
89 mL
